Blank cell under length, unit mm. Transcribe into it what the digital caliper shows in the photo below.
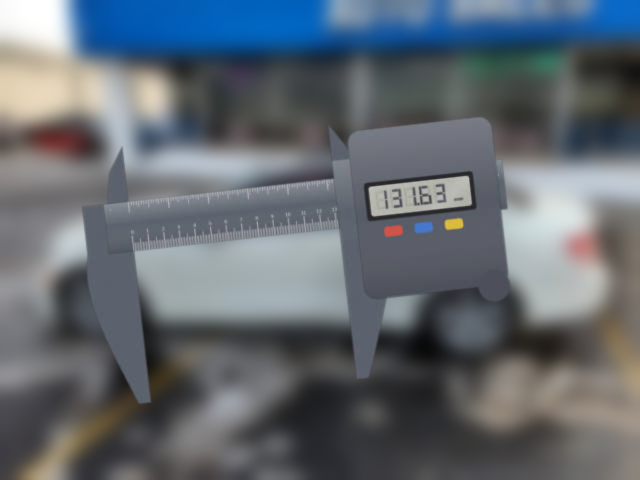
131.63 mm
